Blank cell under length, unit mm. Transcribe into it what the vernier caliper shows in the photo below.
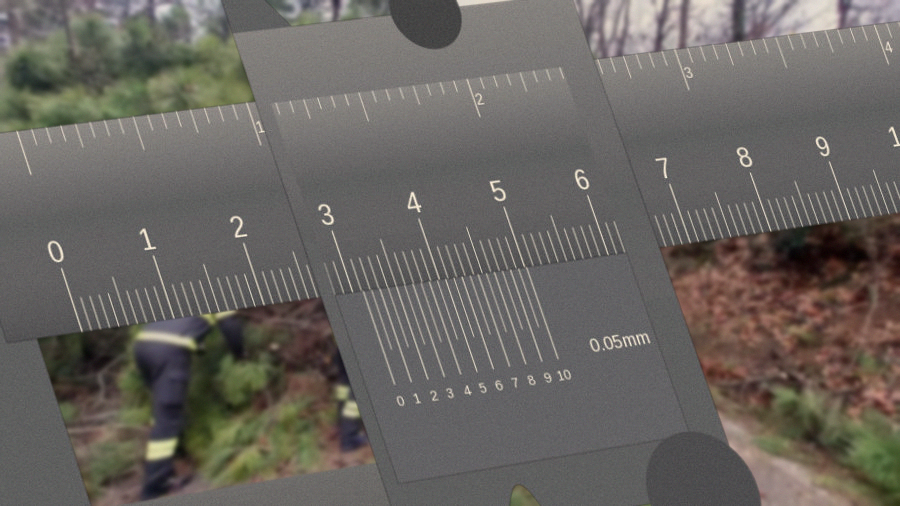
31.2 mm
